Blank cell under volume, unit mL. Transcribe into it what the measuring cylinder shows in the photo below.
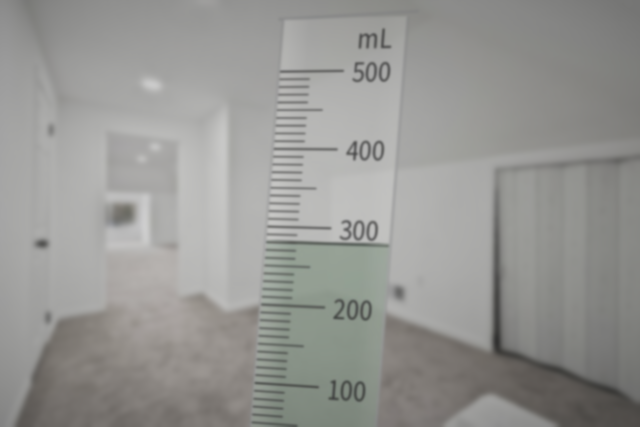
280 mL
